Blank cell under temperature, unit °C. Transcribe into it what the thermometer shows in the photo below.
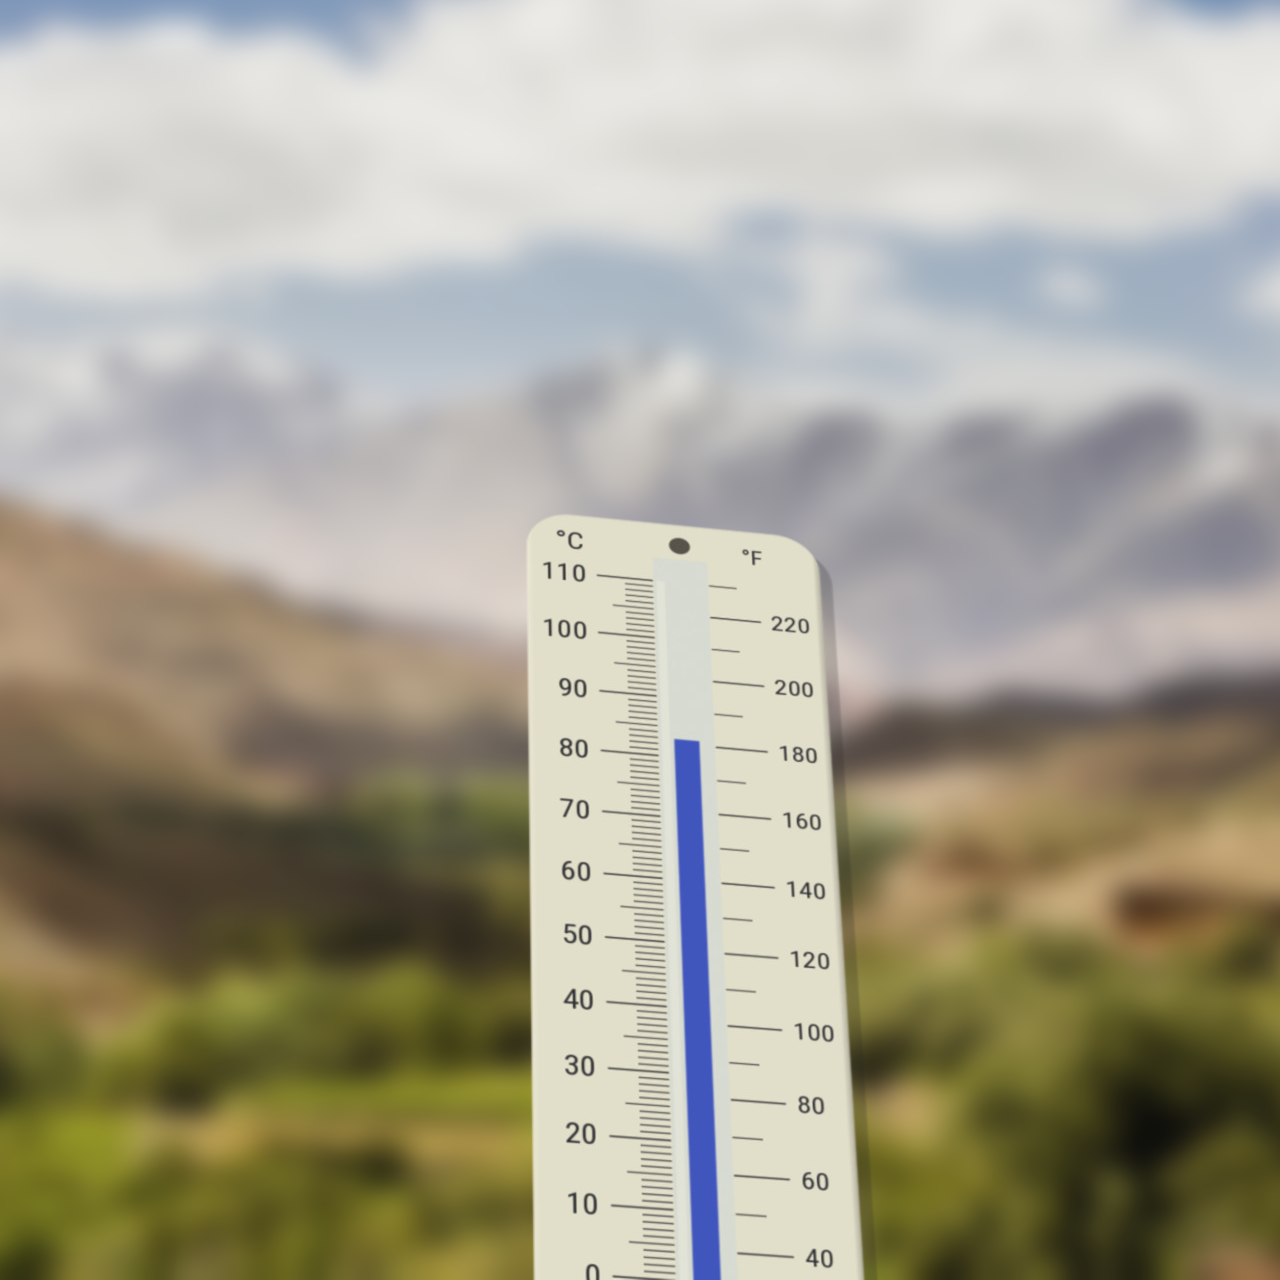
83 °C
